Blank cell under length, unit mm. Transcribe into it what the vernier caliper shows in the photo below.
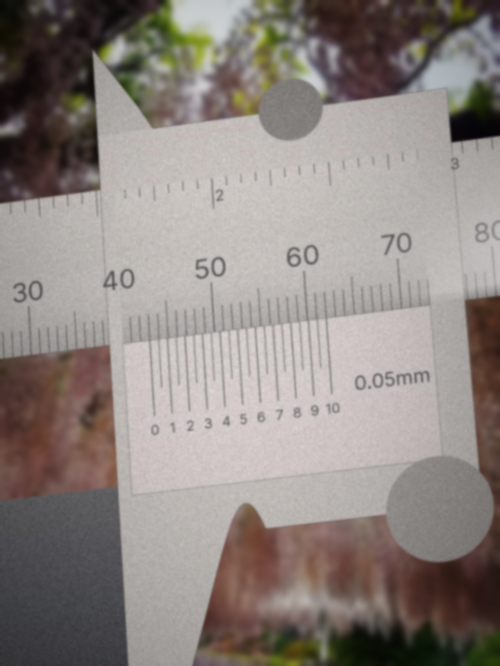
43.0 mm
